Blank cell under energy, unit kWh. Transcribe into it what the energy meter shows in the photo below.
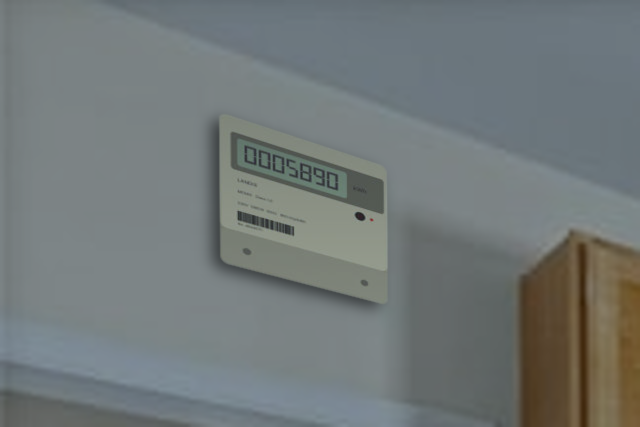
5890 kWh
